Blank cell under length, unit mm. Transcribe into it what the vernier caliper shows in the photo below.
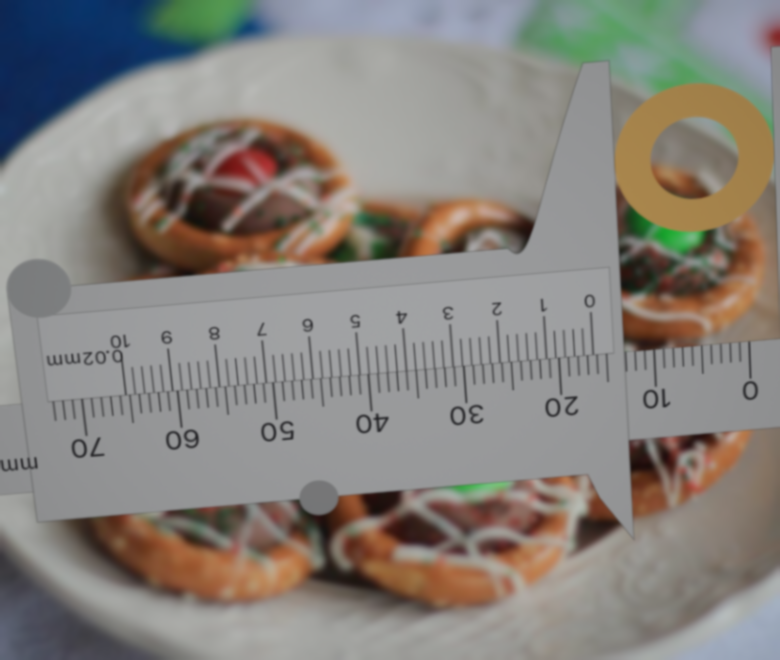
16.4 mm
